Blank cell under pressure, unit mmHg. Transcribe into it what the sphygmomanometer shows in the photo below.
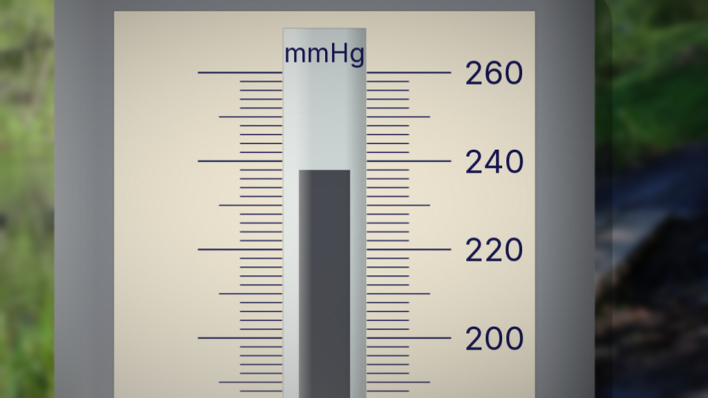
238 mmHg
